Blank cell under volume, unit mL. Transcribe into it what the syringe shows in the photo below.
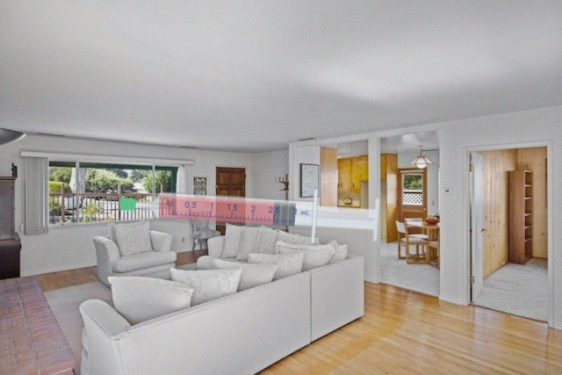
2.5 mL
